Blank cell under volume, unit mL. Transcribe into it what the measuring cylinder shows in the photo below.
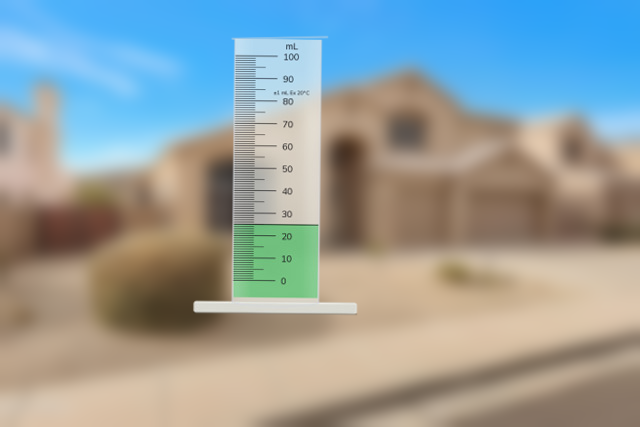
25 mL
